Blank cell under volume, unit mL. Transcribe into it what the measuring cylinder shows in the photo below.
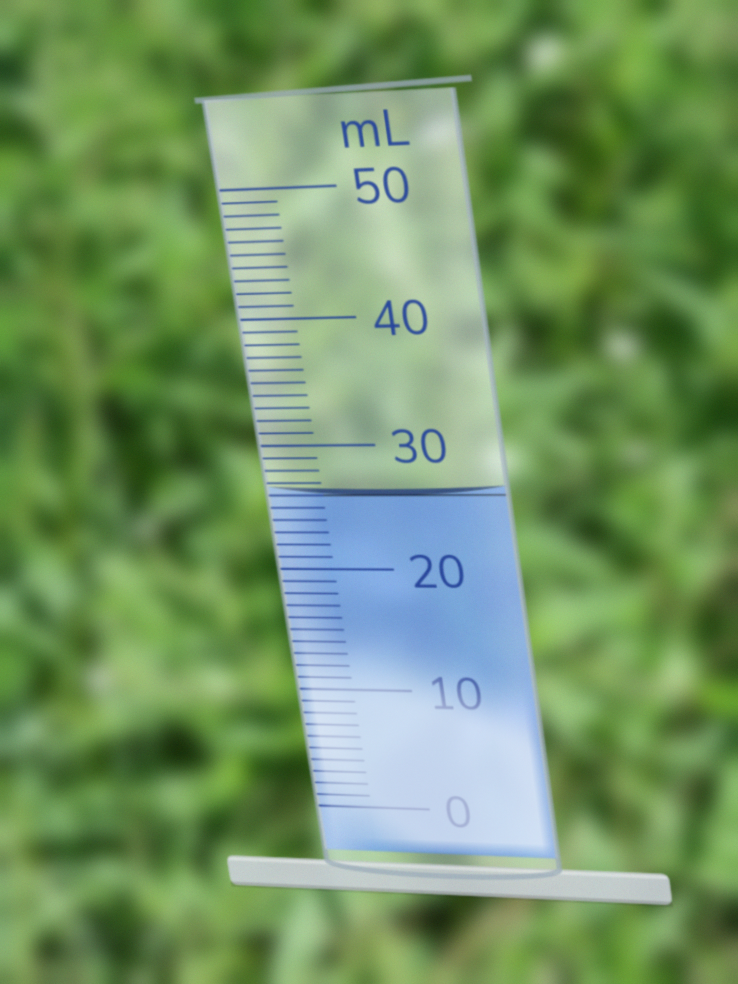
26 mL
